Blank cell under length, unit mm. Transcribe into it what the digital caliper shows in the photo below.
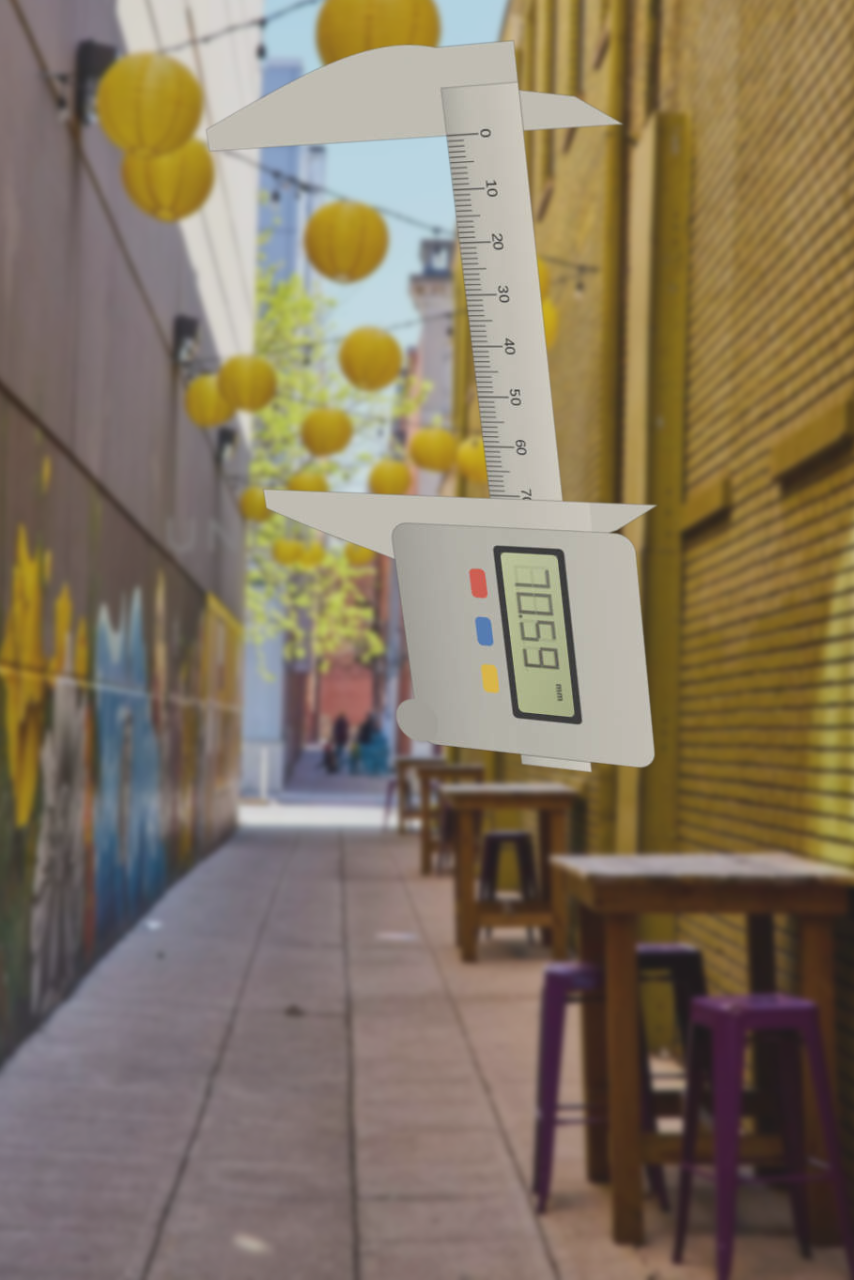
70.59 mm
